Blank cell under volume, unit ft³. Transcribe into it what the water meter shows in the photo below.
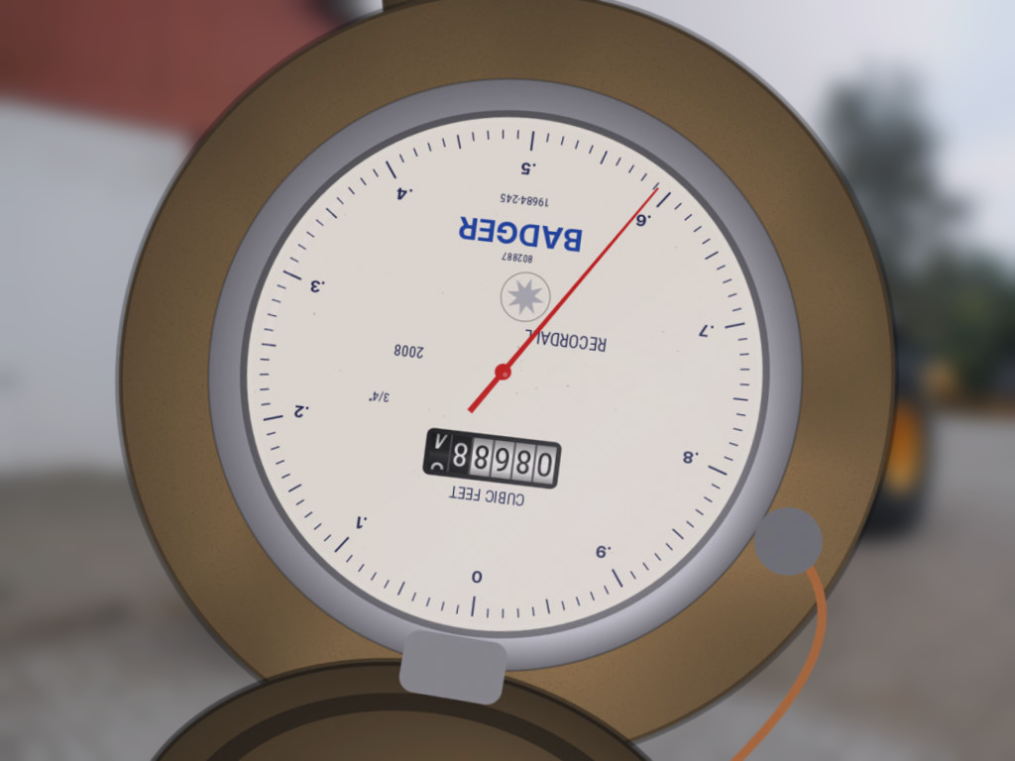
86883.59 ft³
